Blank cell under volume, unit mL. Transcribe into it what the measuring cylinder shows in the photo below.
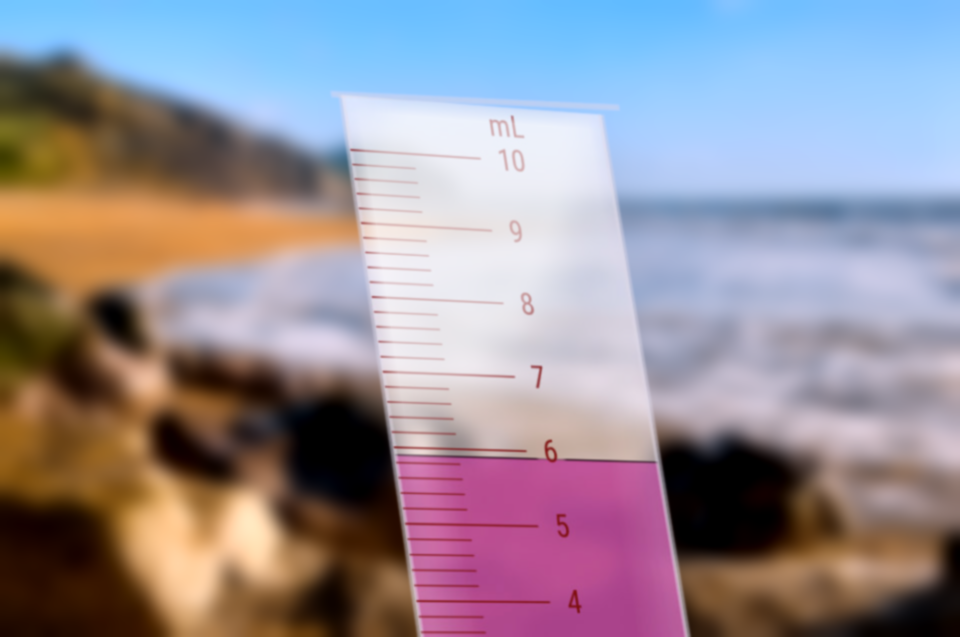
5.9 mL
